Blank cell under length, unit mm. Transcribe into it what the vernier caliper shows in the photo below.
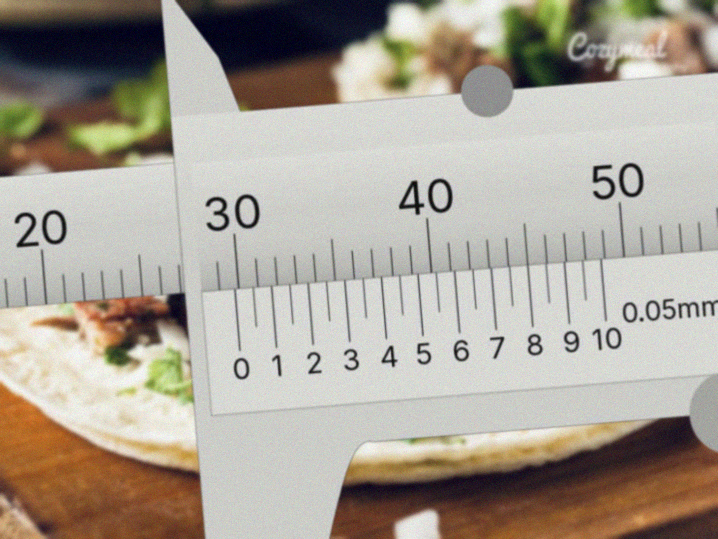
29.8 mm
